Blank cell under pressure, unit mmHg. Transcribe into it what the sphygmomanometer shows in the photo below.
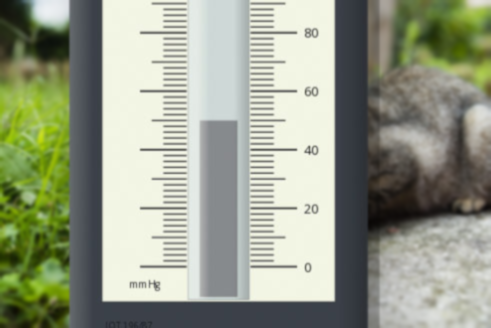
50 mmHg
